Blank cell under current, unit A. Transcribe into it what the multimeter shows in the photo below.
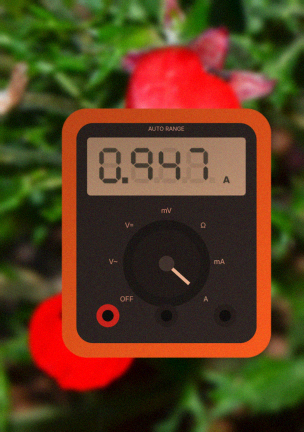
0.947 A
